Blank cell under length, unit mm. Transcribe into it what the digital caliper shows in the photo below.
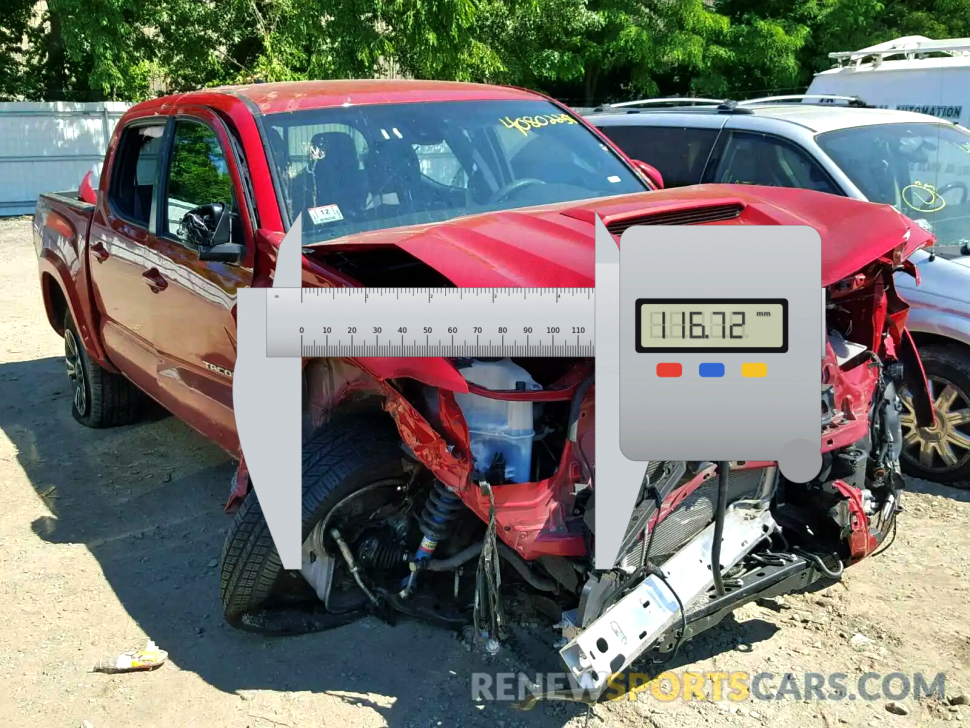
116.72 mm
